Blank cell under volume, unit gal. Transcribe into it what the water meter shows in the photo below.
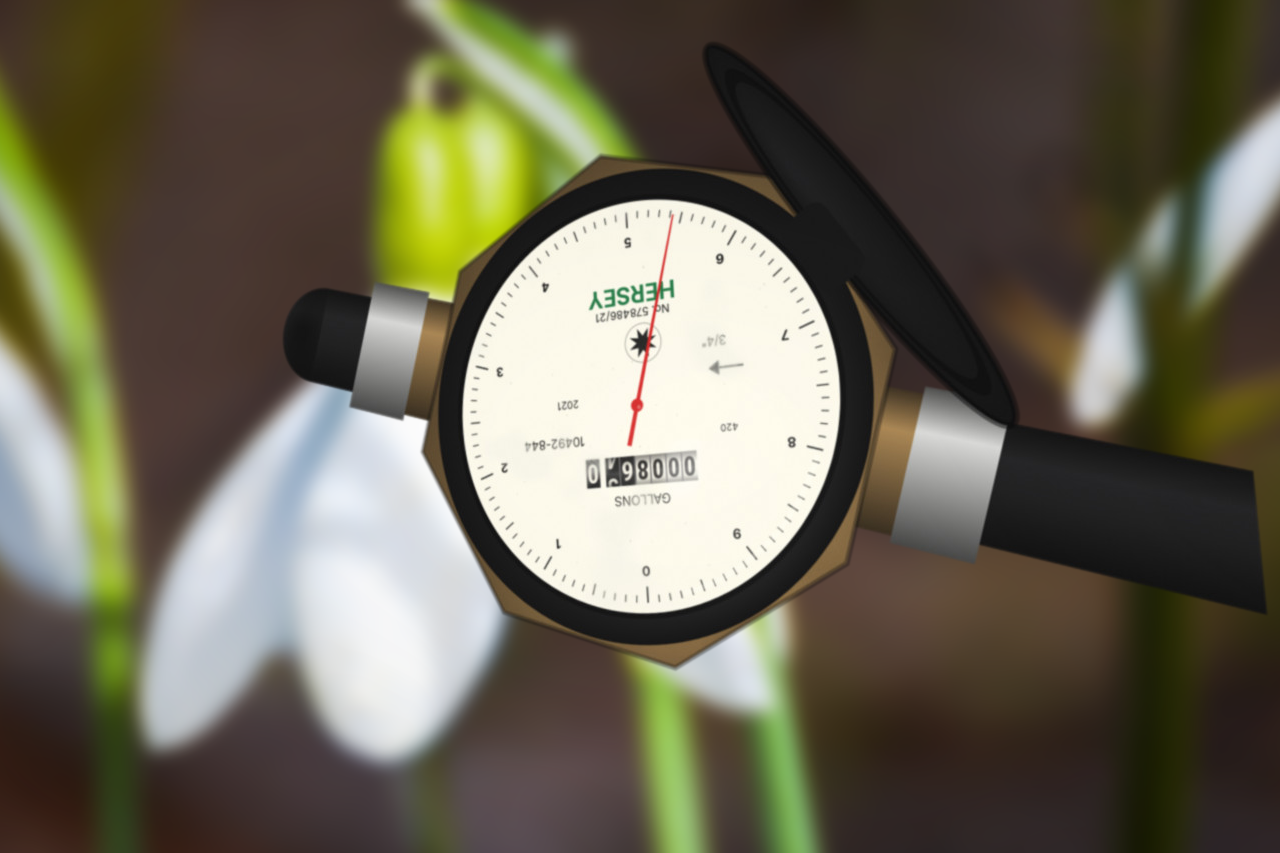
8635.4 gal
